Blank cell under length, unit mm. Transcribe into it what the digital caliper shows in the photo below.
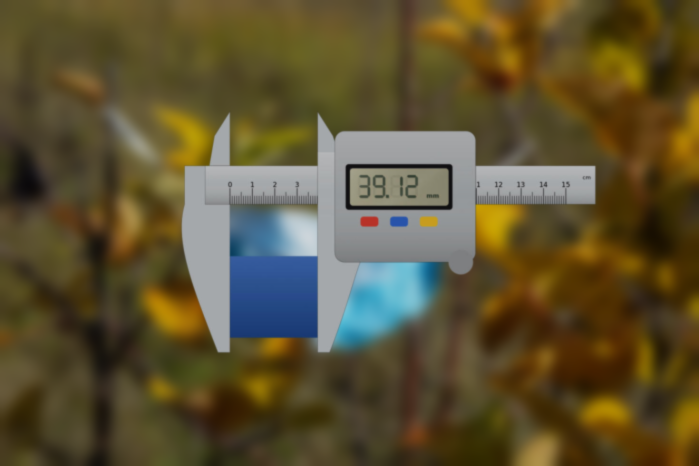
39.12 mm
